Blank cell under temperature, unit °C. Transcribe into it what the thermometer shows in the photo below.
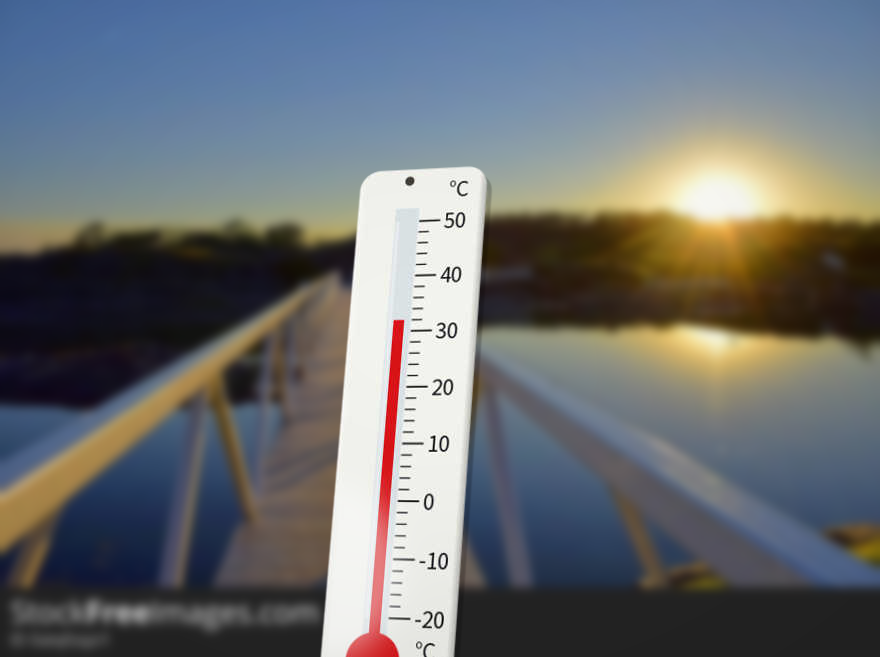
32 °C
